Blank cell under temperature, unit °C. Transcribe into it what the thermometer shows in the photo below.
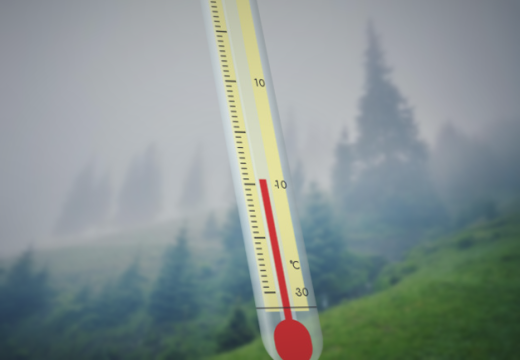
-9 °C
